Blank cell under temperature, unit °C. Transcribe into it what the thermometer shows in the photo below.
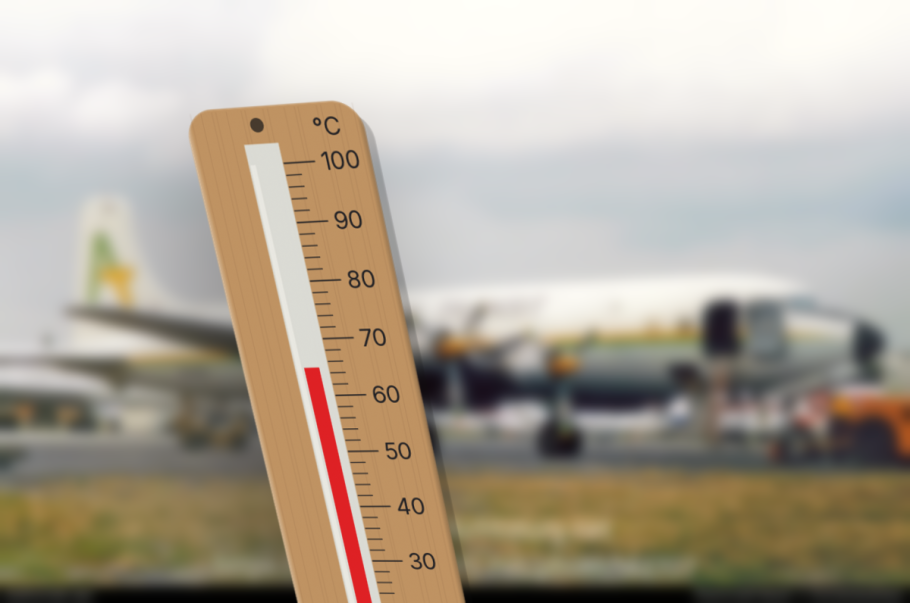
65 °C
